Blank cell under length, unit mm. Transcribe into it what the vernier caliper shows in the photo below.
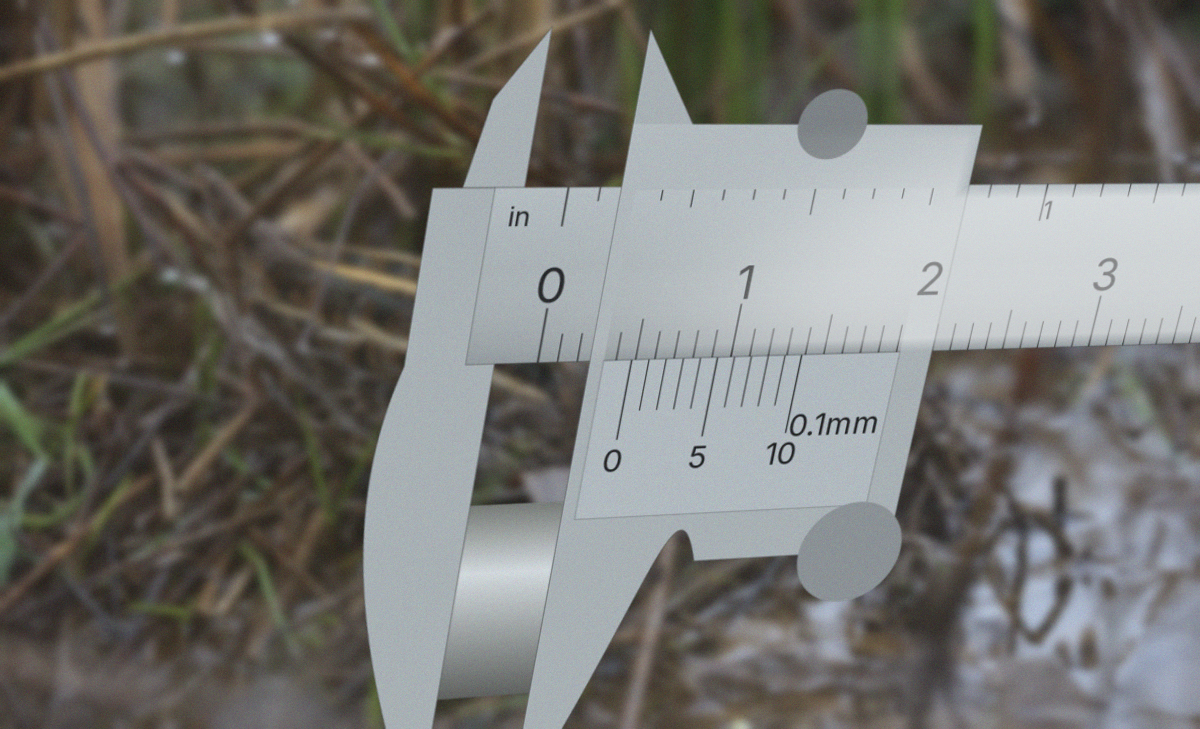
4.8 mm
